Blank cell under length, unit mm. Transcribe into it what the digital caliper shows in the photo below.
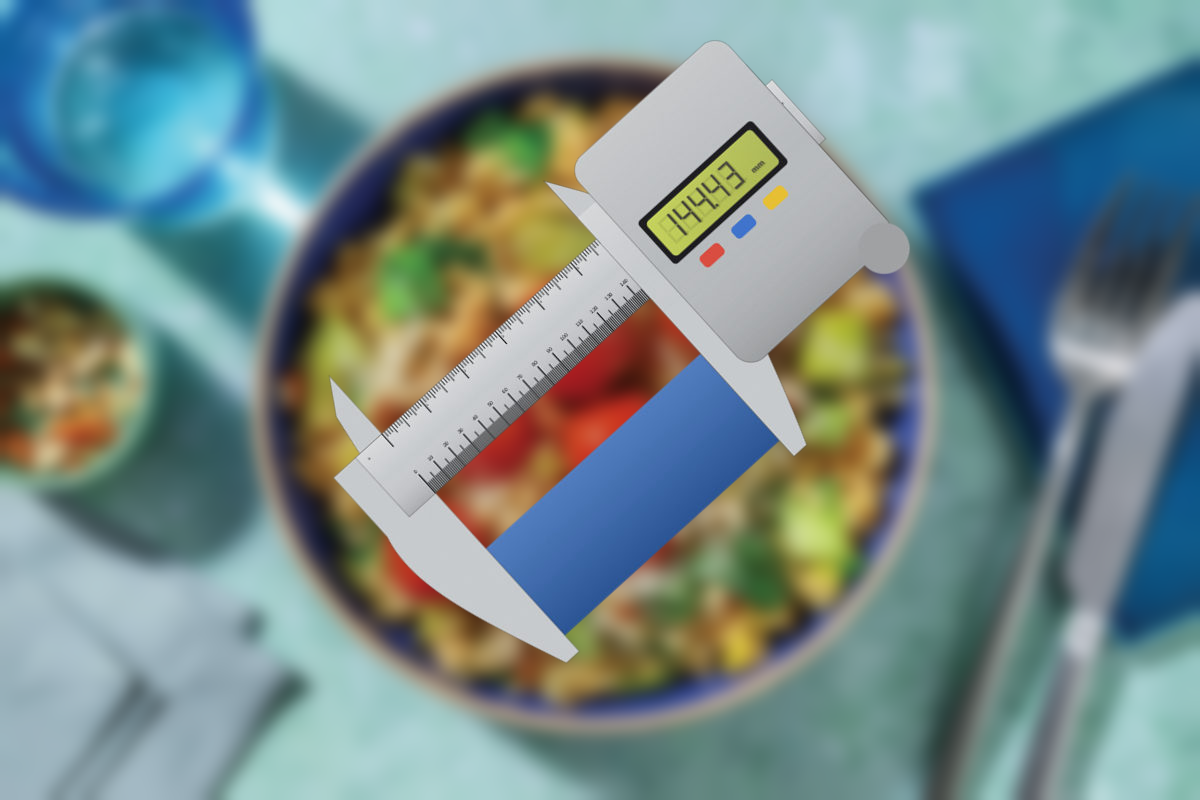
144.43 mm
